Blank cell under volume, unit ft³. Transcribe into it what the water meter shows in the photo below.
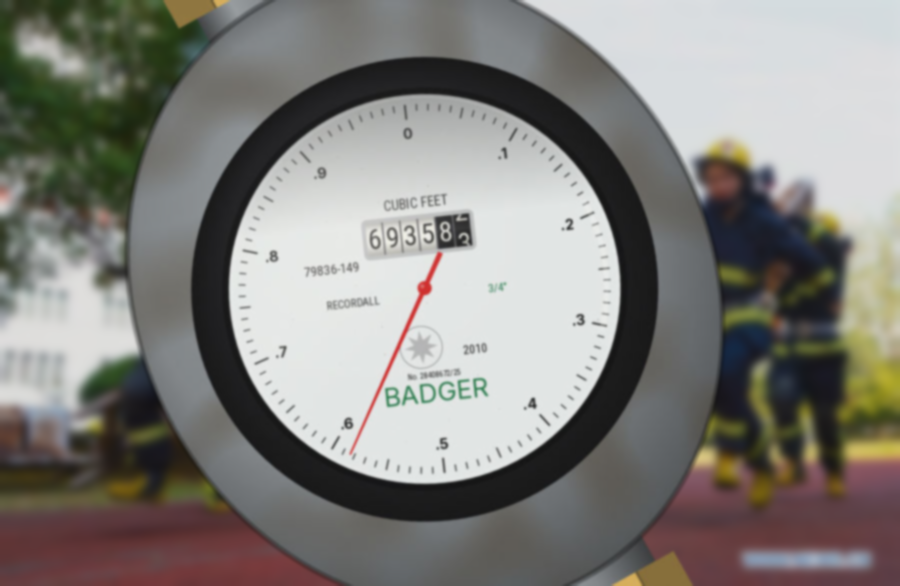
693582.58 ft³
